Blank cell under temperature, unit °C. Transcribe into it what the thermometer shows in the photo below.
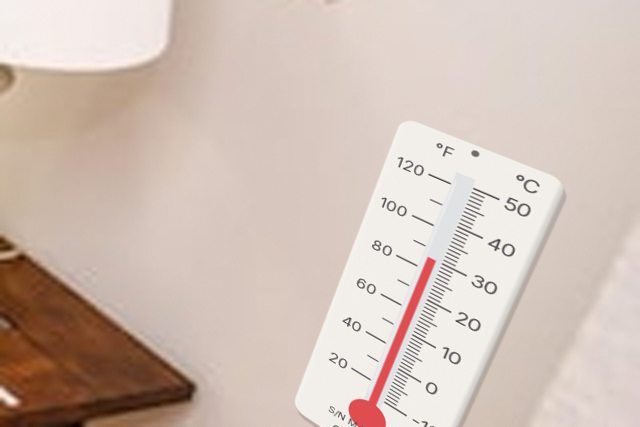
30 °C
